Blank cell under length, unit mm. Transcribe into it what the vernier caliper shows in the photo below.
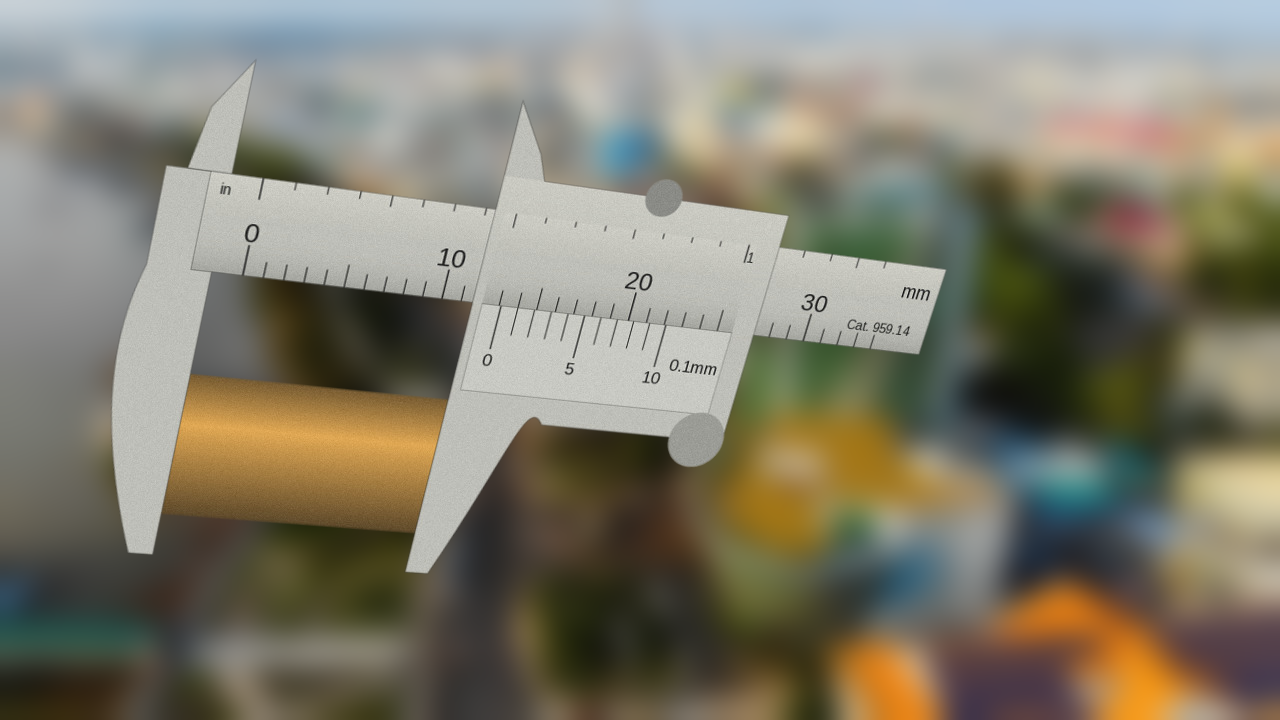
13.1 mm
